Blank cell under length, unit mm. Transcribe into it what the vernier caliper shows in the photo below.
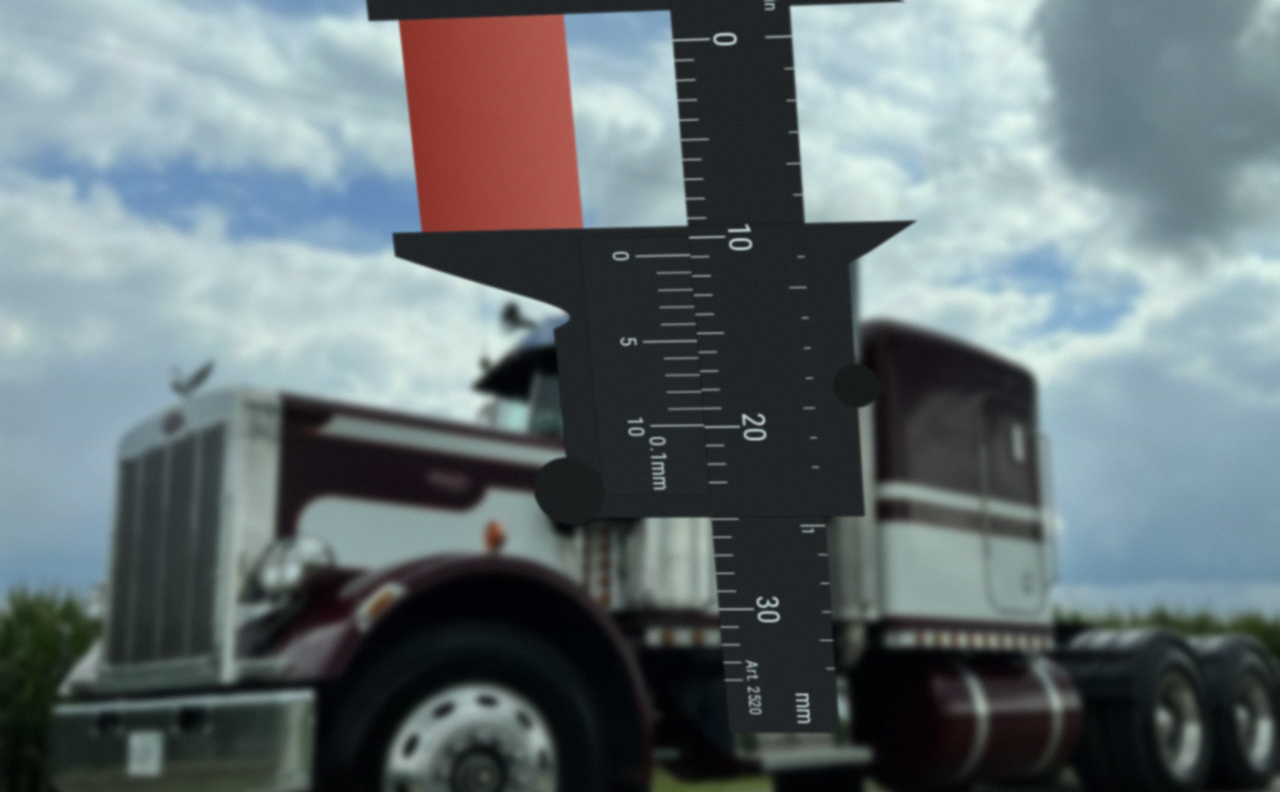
10.9 mm
